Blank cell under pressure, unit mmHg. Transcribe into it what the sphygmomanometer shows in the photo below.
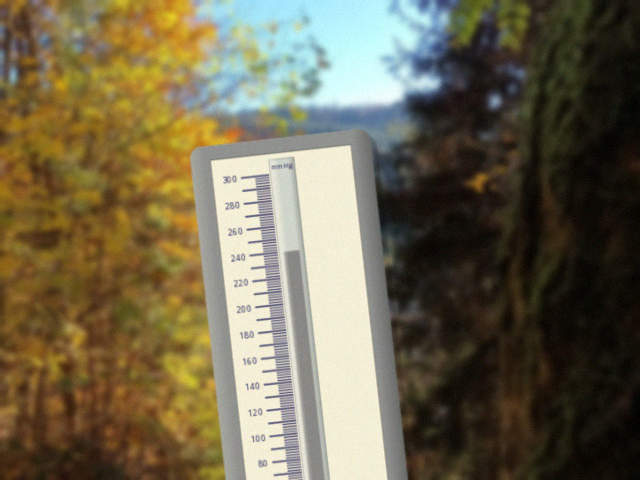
240 mmHg
